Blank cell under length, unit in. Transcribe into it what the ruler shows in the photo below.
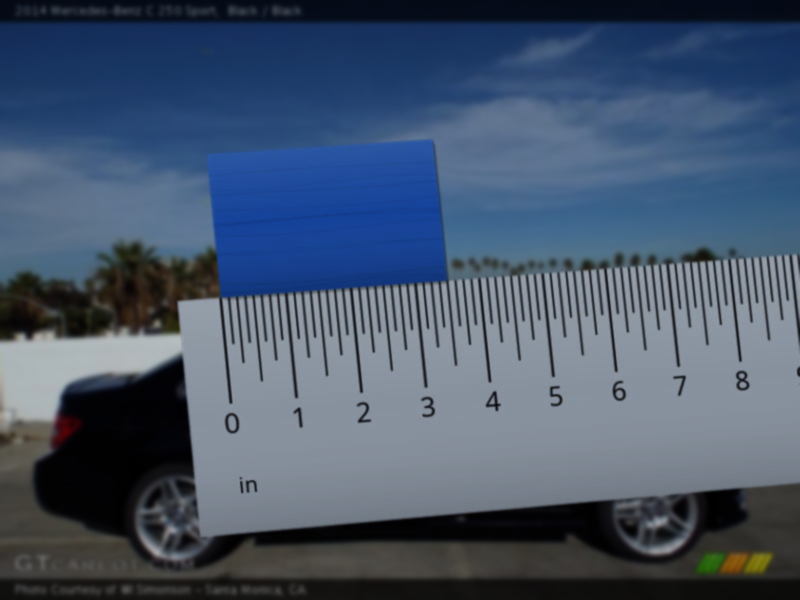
3.5 in
